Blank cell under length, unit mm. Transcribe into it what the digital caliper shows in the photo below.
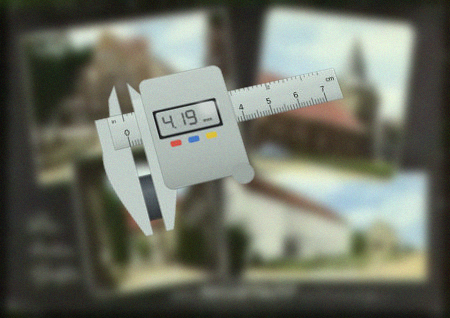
4.19 mm
